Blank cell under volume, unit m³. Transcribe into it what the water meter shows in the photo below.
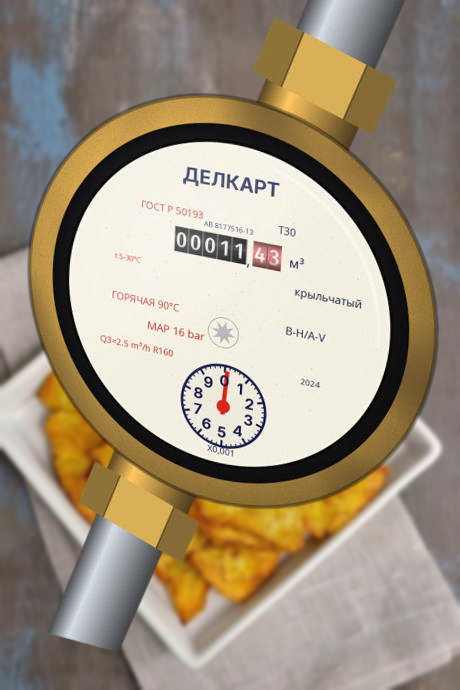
11.430 m³
